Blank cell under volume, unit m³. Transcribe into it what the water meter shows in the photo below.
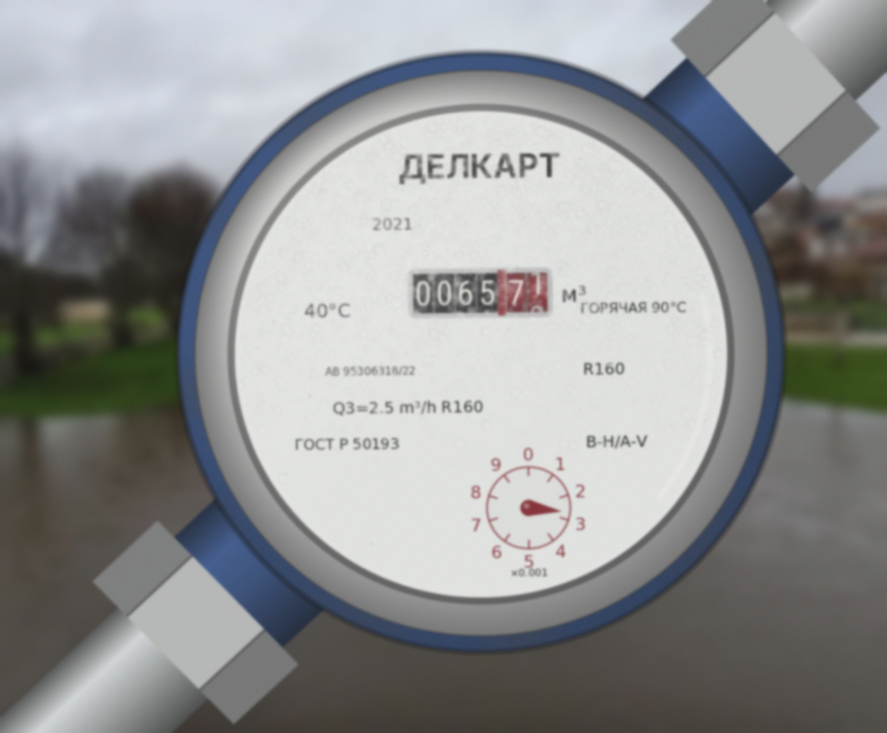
65.712 m³
